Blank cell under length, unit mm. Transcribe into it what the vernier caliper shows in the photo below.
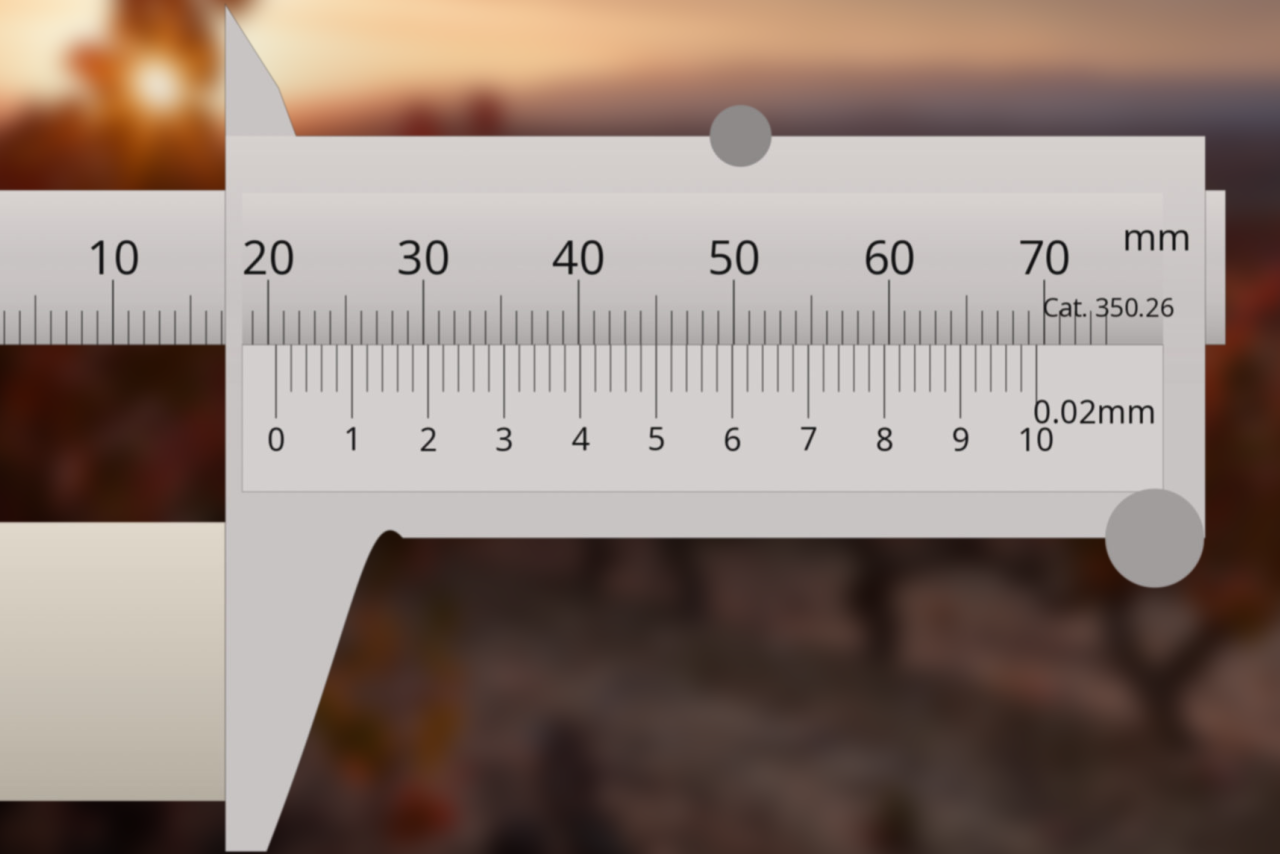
20.5 mm
